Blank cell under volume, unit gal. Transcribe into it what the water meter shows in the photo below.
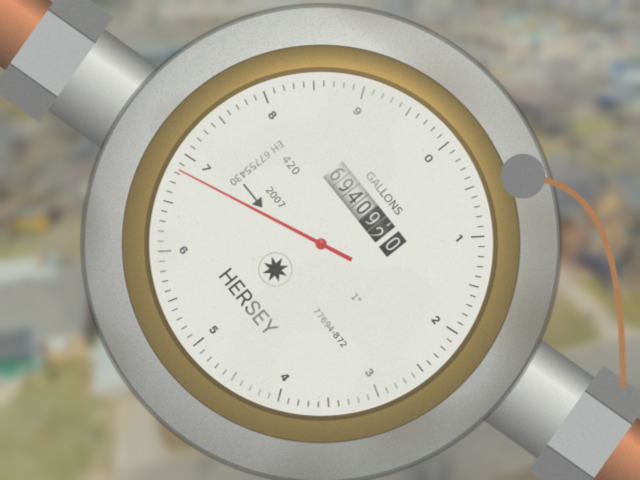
6940916.8 gal
